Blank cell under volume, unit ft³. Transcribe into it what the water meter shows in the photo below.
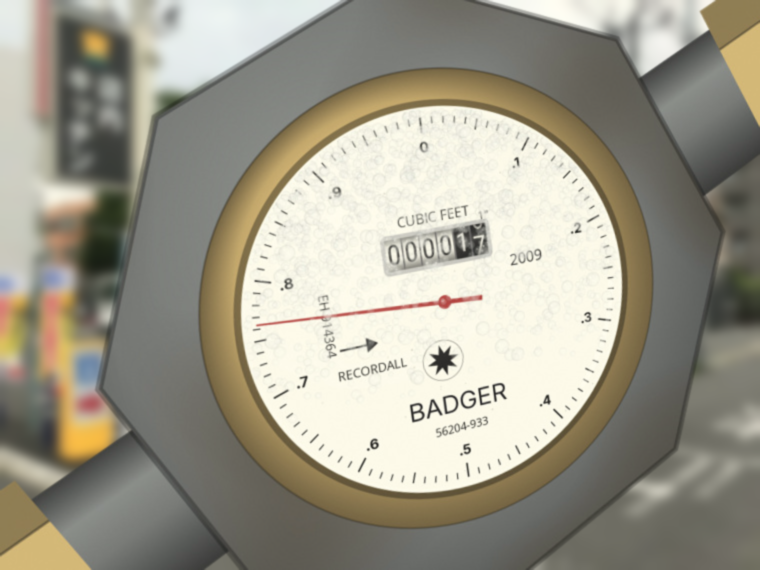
16.76 ft³
